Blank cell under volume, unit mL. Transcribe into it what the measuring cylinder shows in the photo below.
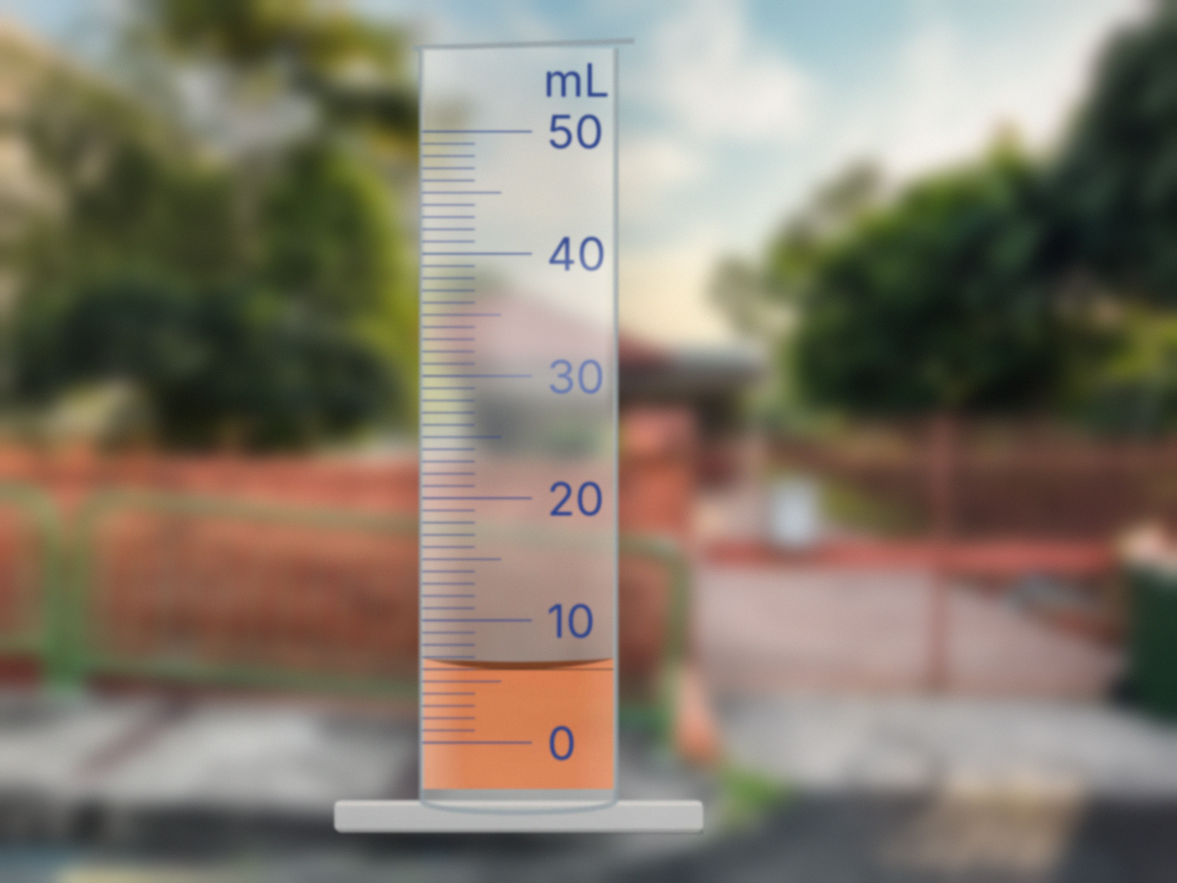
6 mL
